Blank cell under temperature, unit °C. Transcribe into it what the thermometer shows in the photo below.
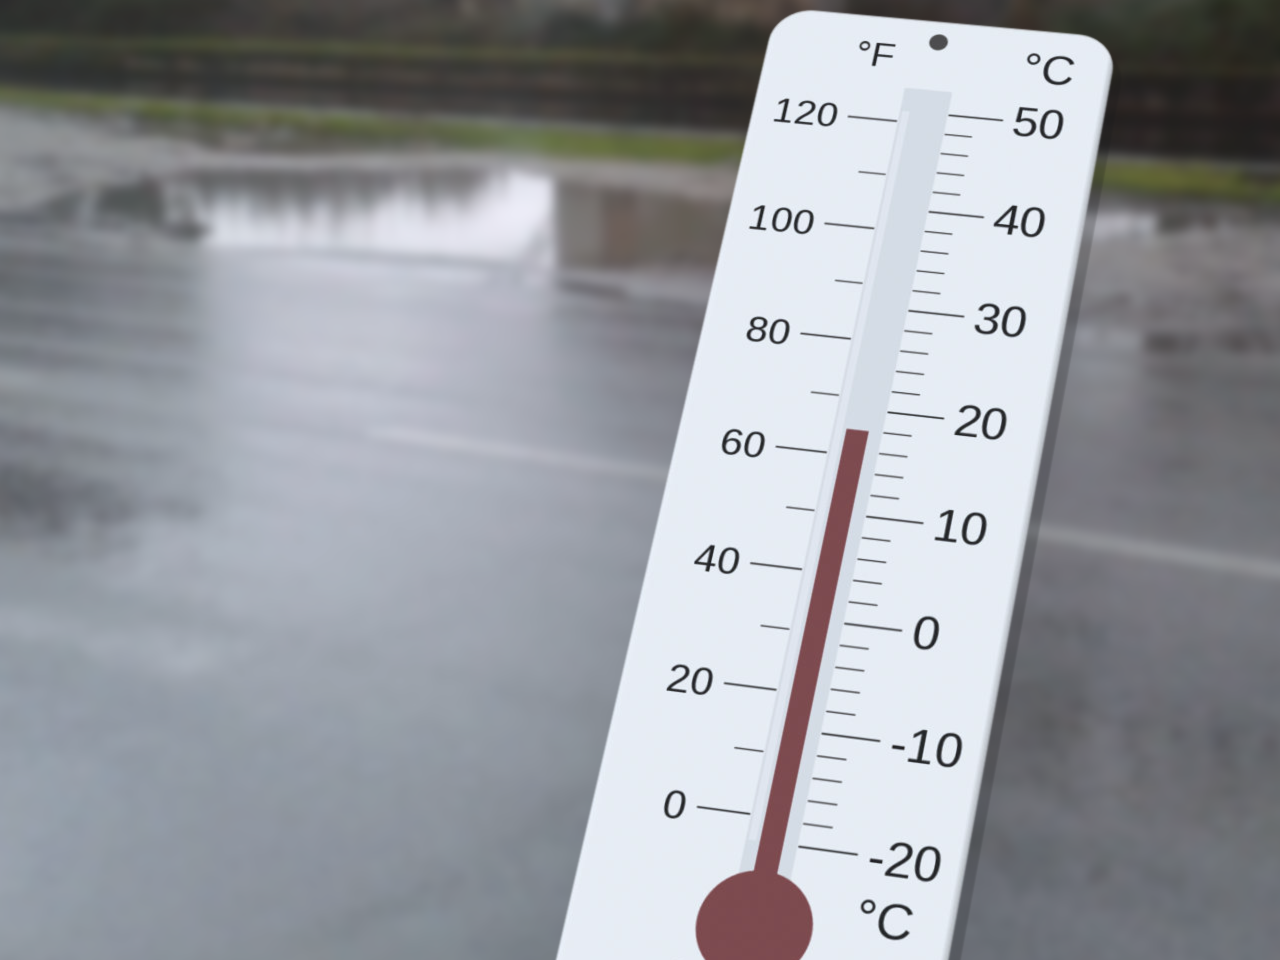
18 °C
